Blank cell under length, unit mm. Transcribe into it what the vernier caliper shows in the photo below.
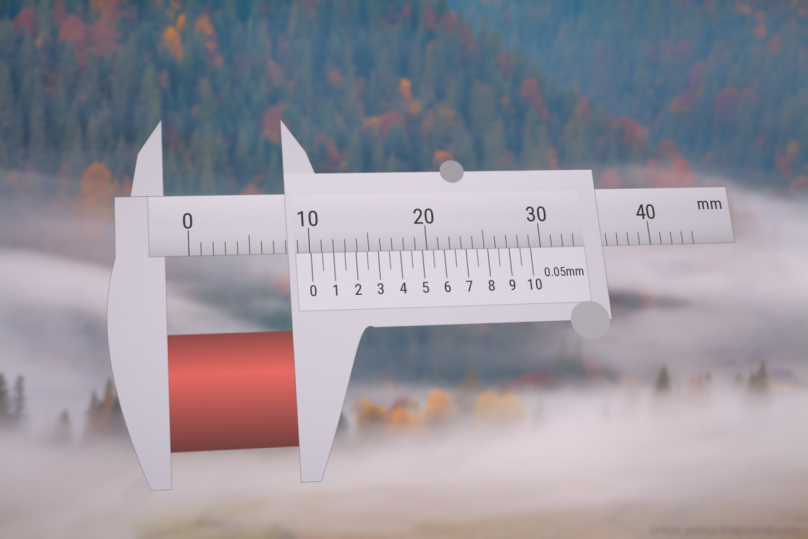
10.1 mm
